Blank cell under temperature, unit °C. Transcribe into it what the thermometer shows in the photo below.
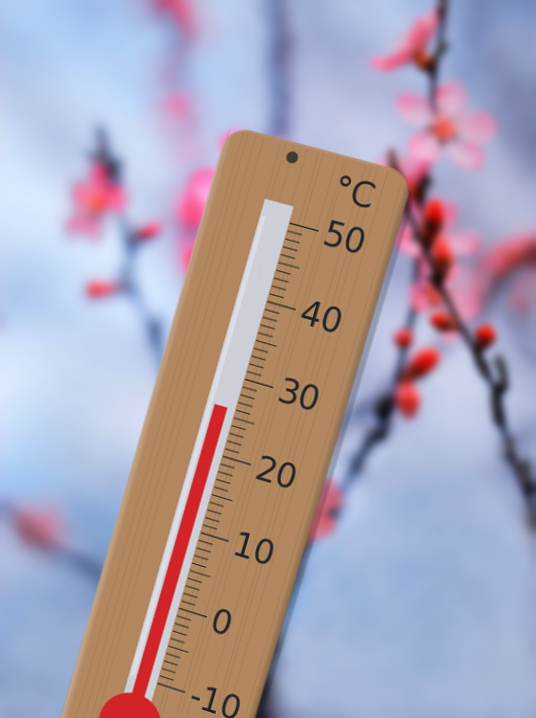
26 °C
